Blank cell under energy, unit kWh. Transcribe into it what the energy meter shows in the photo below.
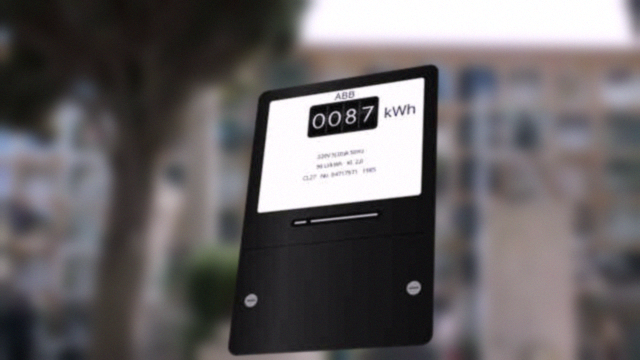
87 kWh
